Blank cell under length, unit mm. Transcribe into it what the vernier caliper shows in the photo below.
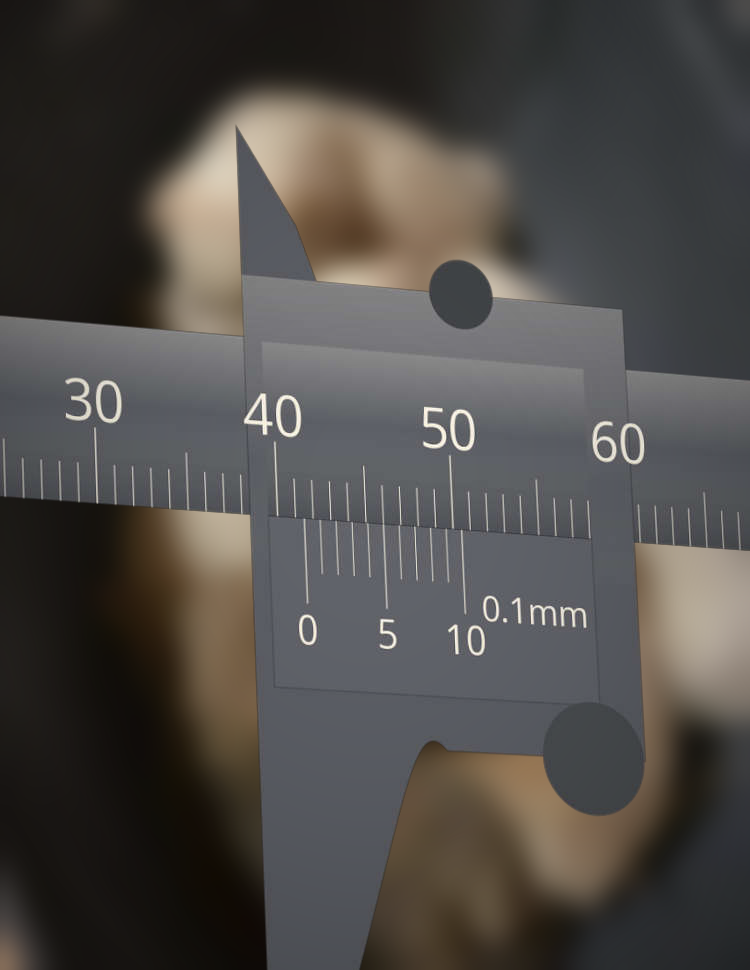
41.5 mm
